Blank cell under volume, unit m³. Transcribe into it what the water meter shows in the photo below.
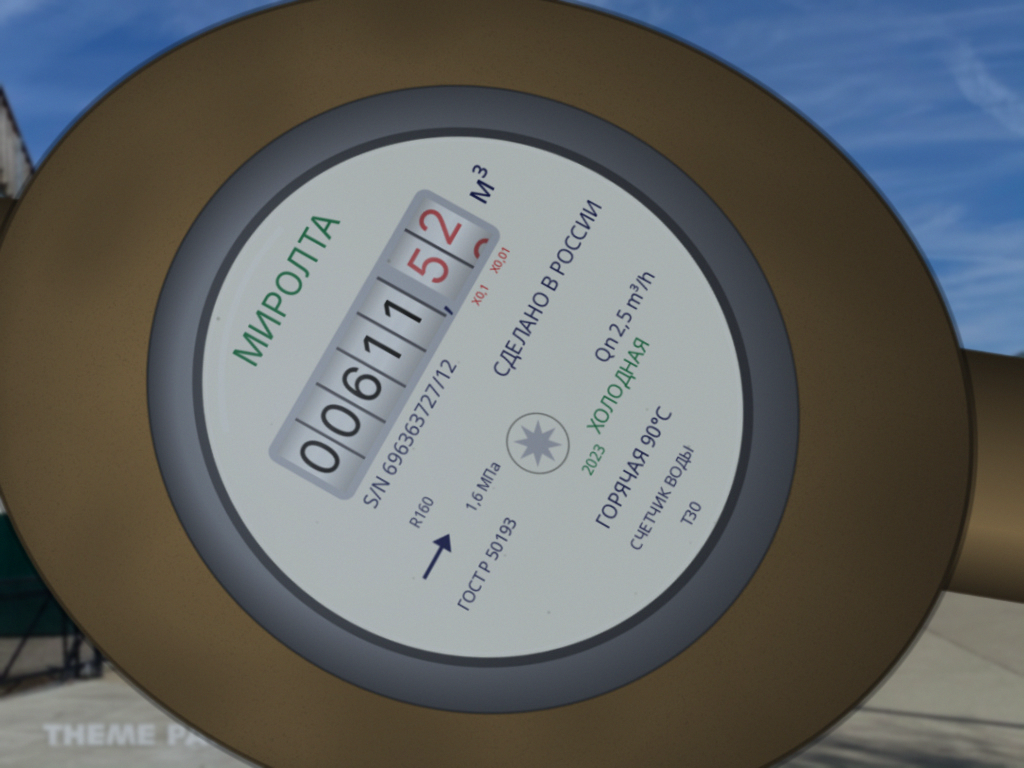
611.52 m³
